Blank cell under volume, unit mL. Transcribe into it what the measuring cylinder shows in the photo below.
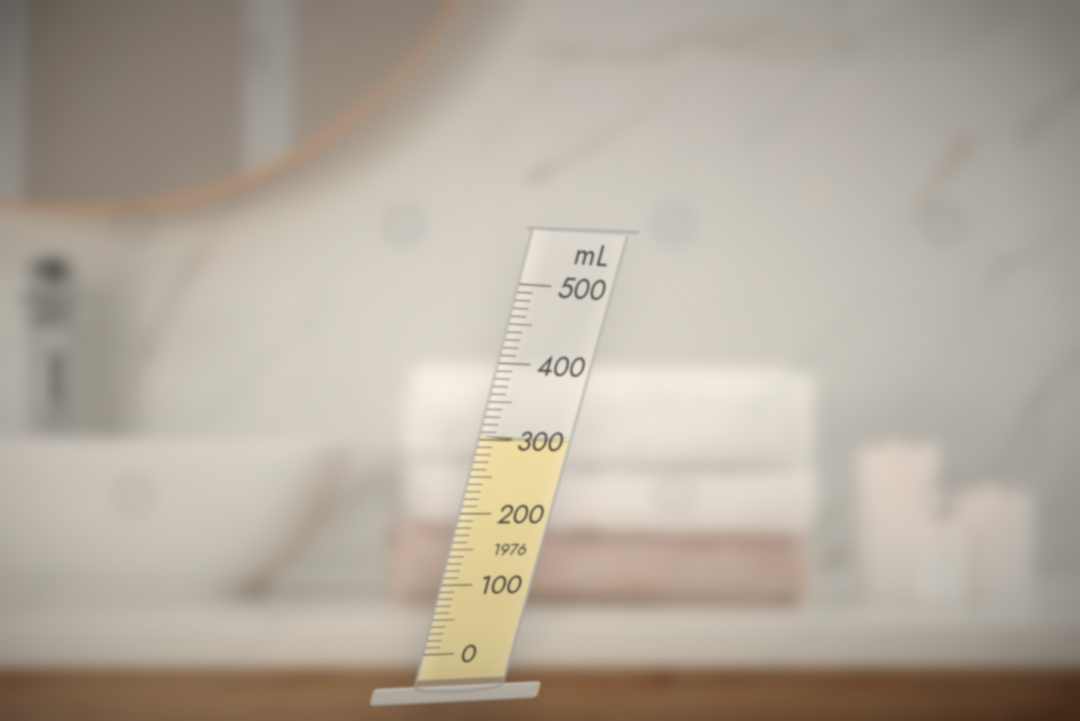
300 mL
